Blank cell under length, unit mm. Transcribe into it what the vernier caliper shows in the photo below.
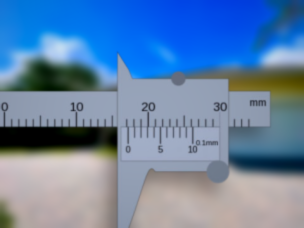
17.2 mm
